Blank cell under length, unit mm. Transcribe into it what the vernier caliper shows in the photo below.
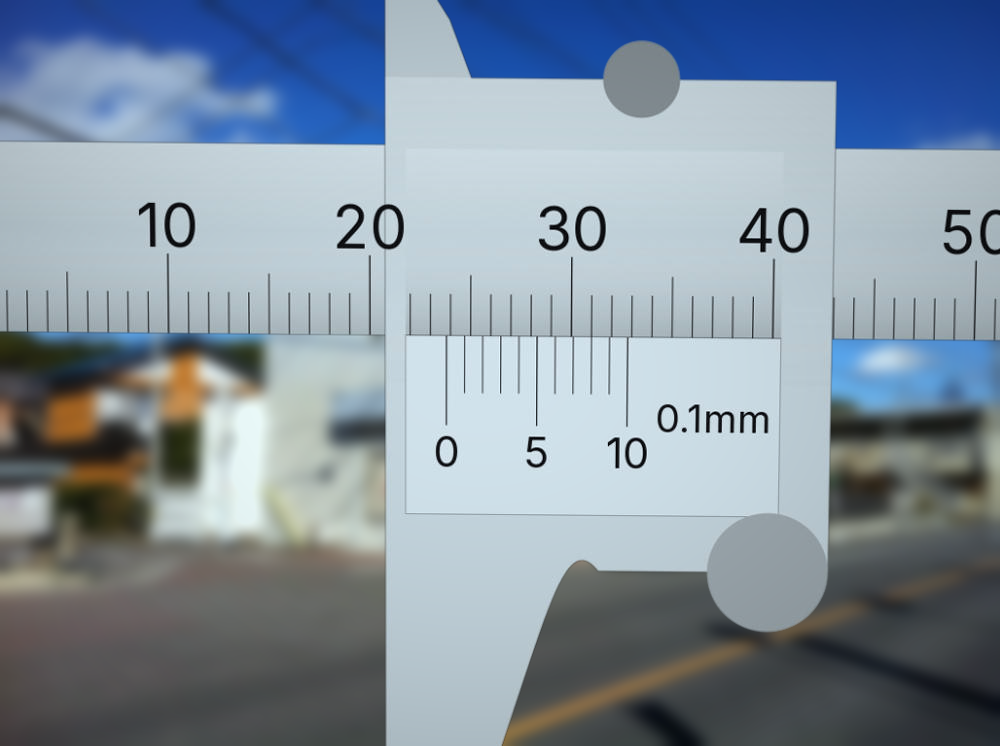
23.8 mm
